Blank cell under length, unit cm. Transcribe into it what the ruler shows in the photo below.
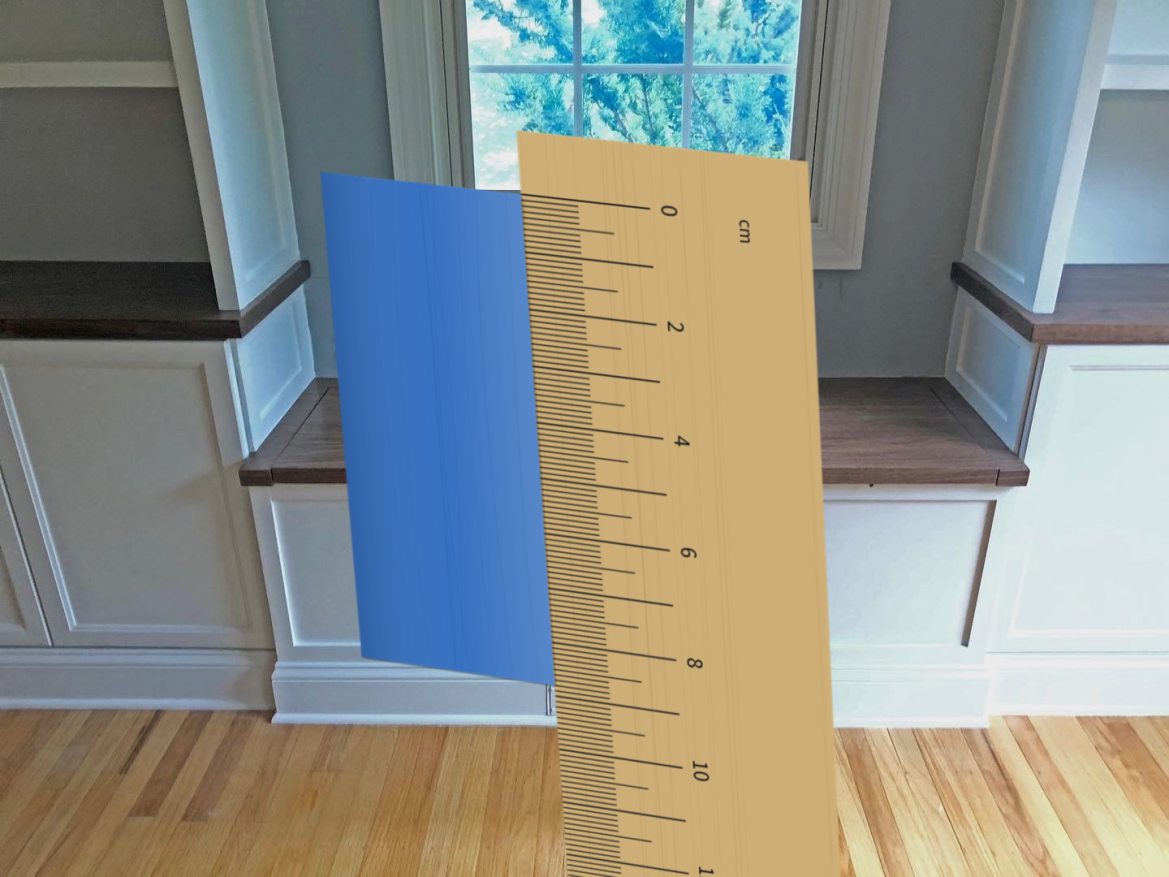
8.8 cm
